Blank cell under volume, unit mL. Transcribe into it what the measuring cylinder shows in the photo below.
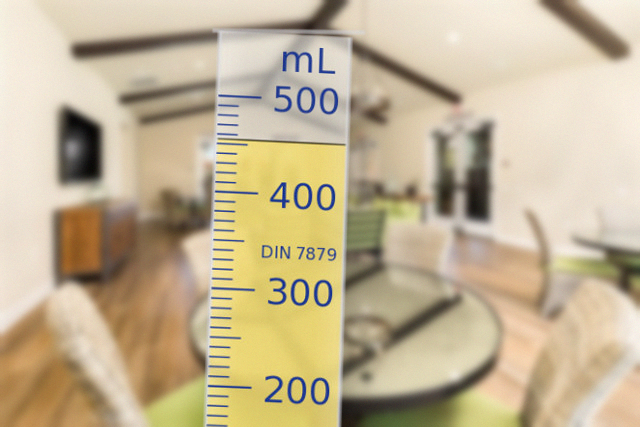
455 mL
